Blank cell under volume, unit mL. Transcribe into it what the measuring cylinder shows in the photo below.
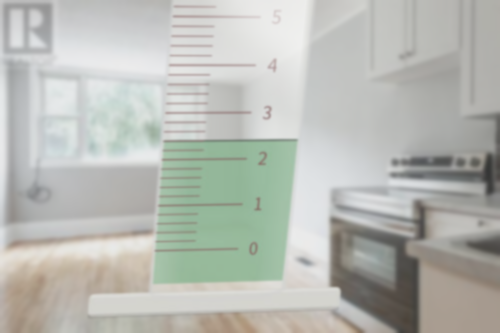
2.4 mL
